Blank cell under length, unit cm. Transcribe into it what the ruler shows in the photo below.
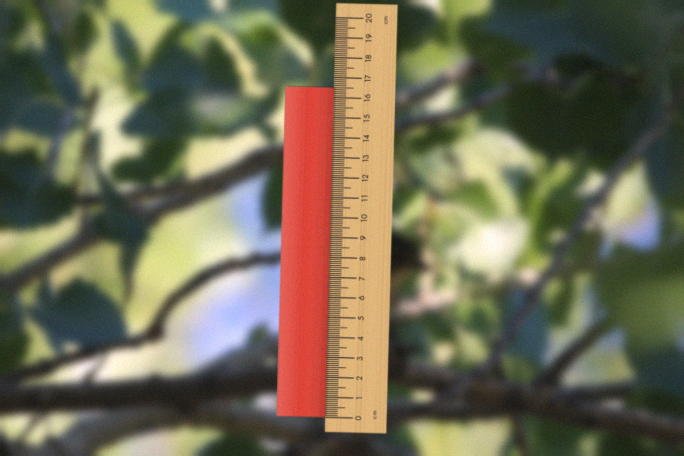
16.5 cm
